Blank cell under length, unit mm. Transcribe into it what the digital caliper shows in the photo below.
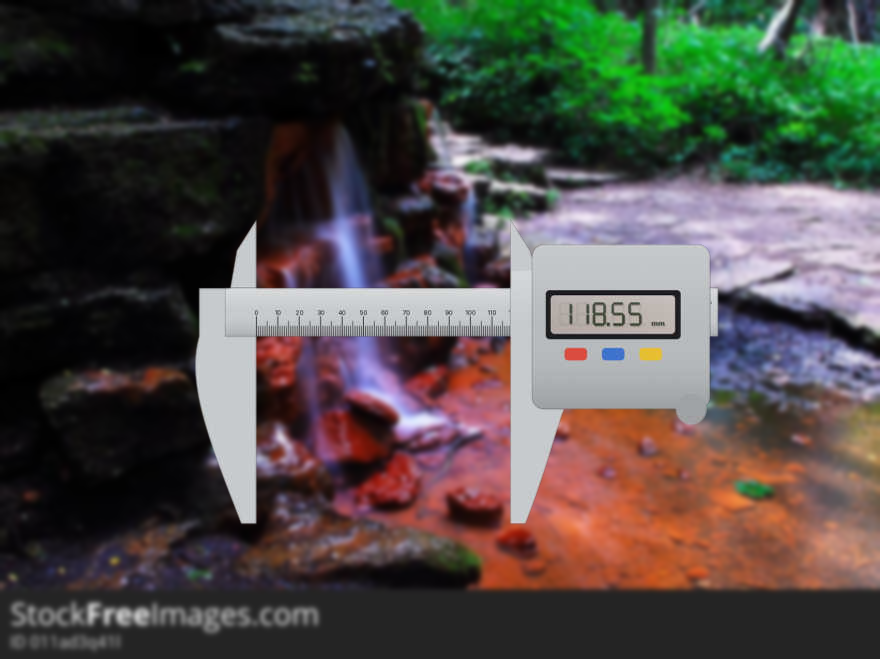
118.55 mm
